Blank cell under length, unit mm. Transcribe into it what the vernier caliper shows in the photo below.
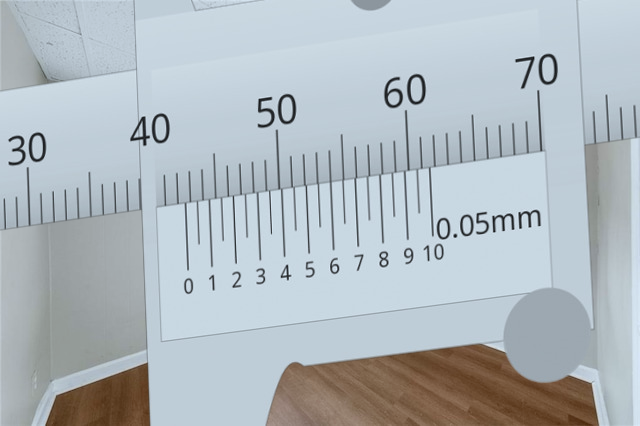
42.6 mm
